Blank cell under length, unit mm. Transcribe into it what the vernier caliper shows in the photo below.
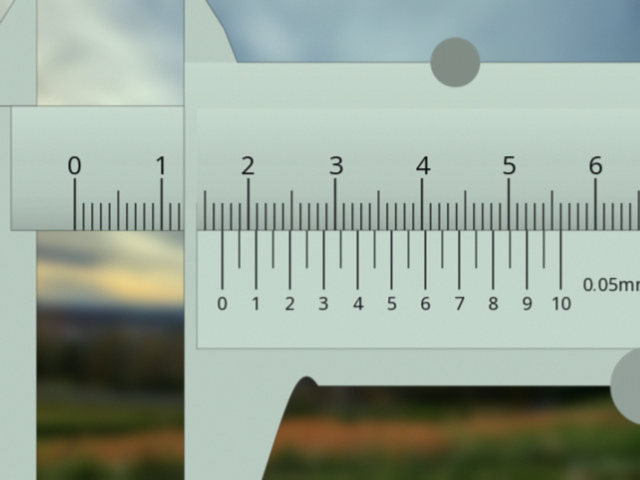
17.0 mm
